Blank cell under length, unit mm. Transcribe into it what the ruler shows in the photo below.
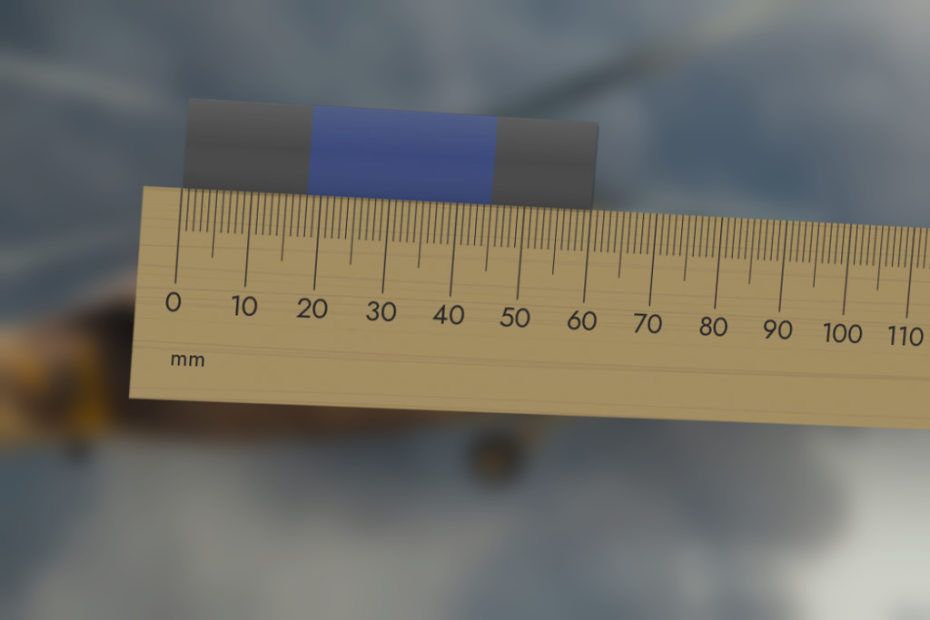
60 mm
